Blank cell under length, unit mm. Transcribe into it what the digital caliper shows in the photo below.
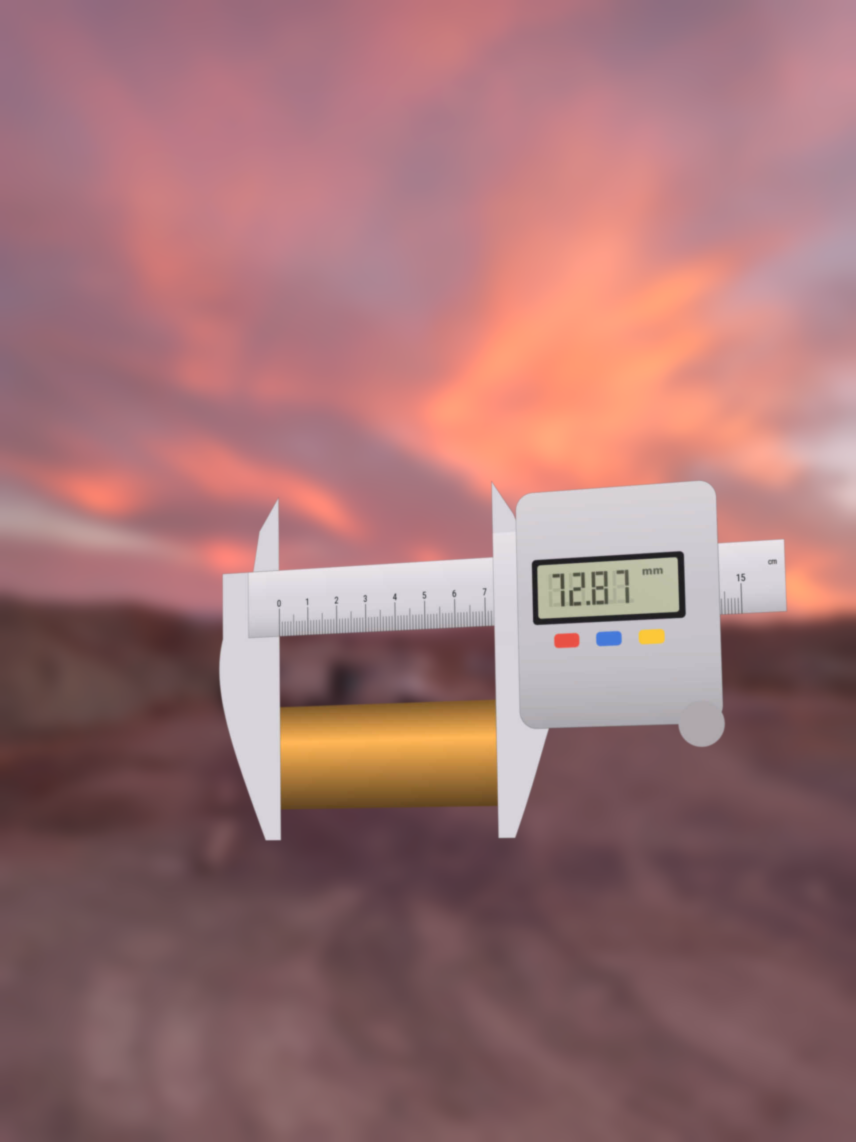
72.87 mm
